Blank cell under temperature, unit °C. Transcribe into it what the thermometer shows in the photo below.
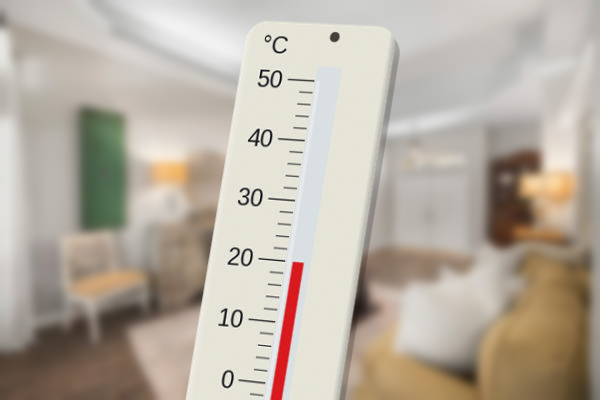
20 °C
